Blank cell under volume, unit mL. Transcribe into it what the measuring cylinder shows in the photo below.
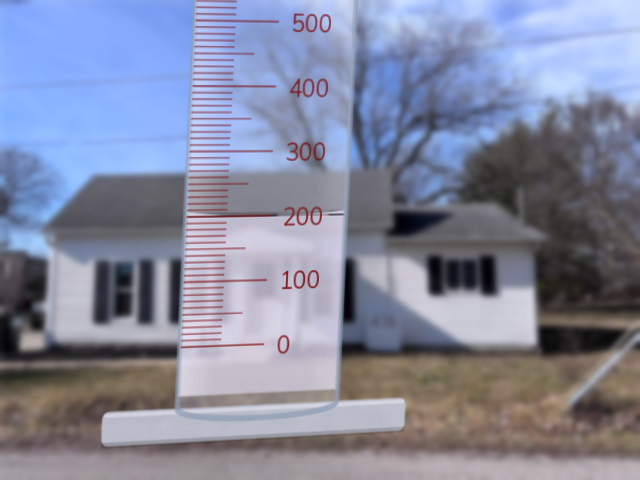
200 mL
